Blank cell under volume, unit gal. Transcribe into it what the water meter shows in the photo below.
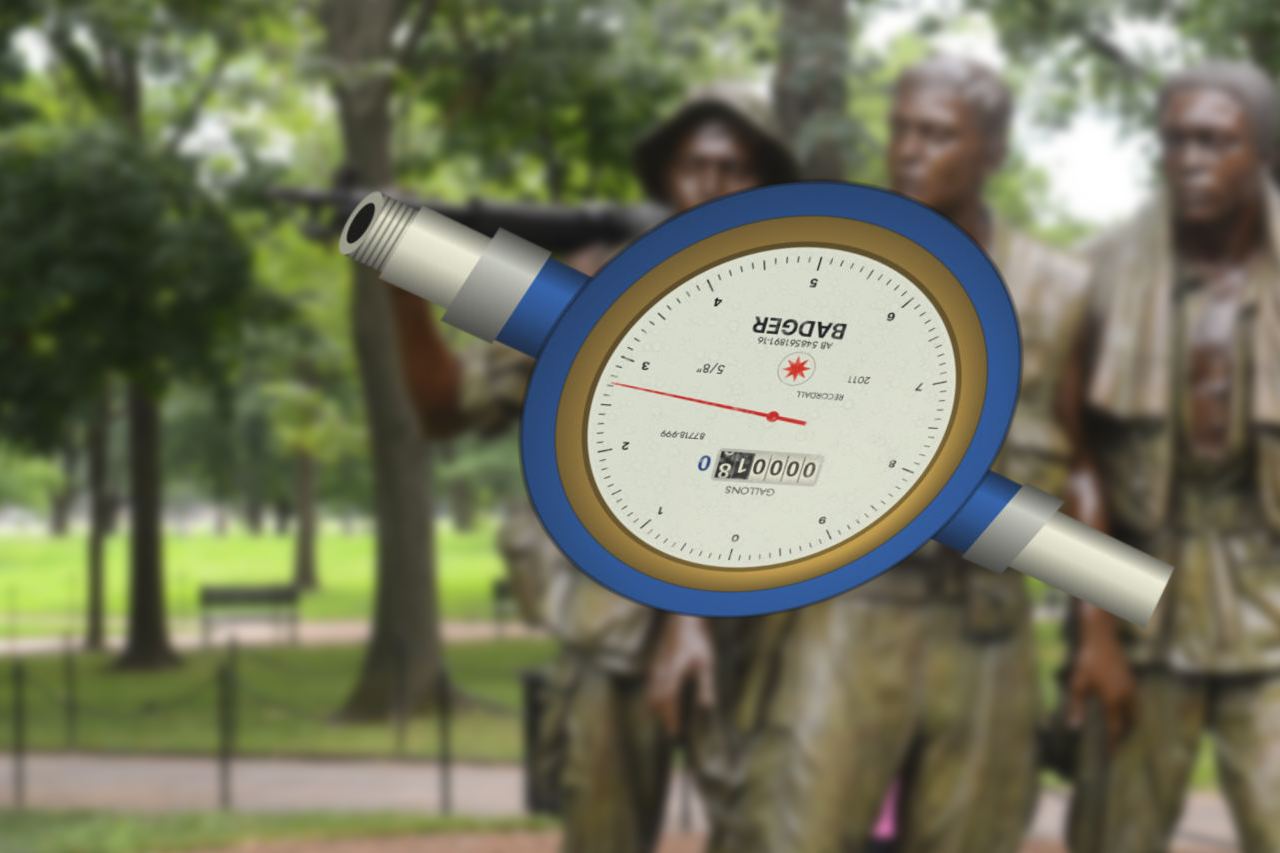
182.7 gal
